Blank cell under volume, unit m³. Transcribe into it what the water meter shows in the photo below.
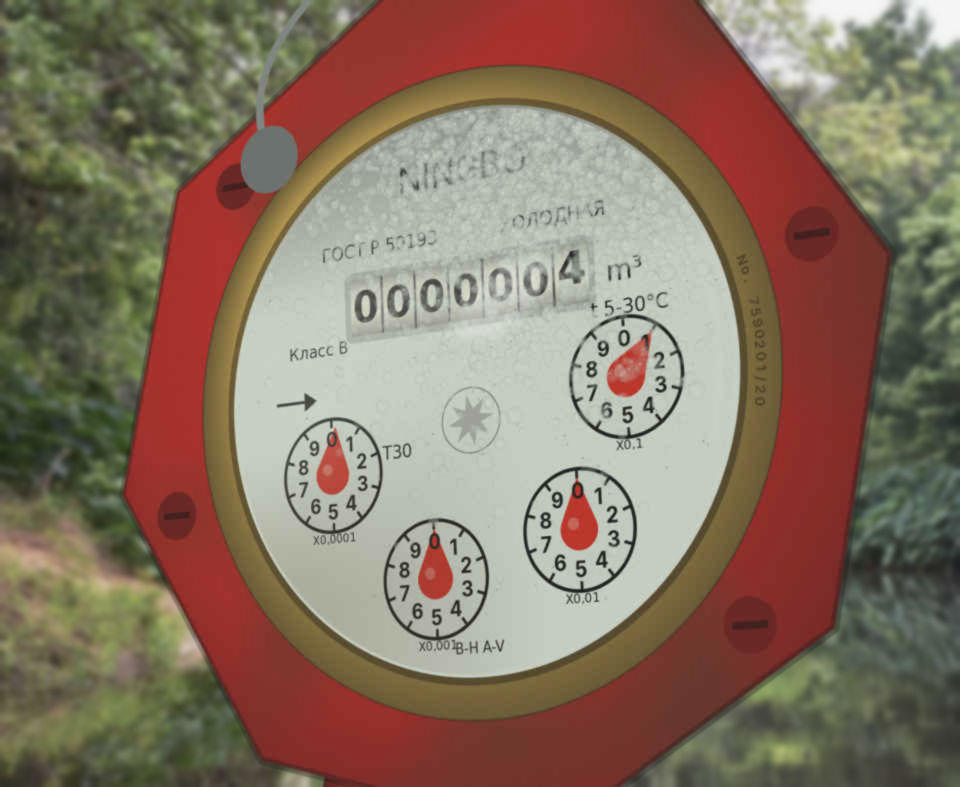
4.1000 m³
